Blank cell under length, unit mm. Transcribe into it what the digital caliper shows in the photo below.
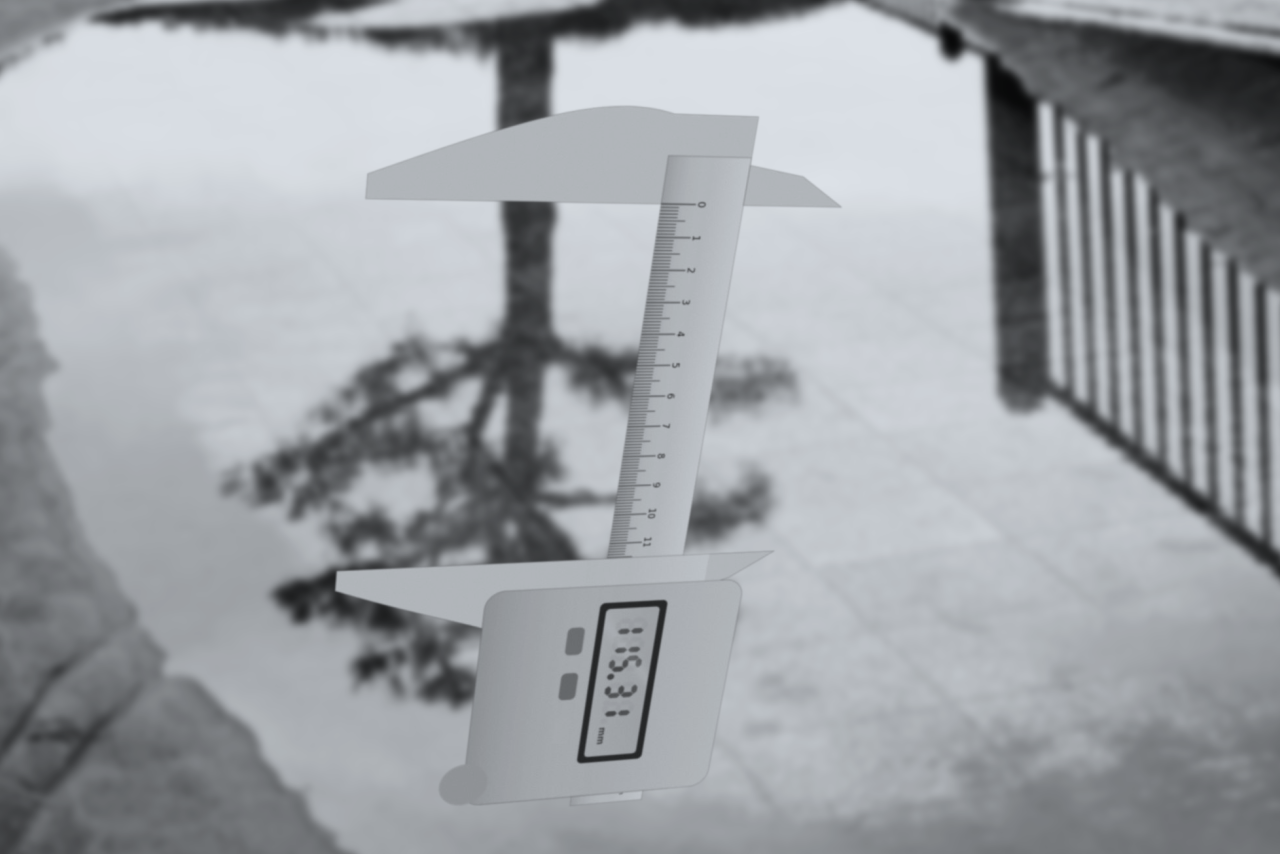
115.31 mm
